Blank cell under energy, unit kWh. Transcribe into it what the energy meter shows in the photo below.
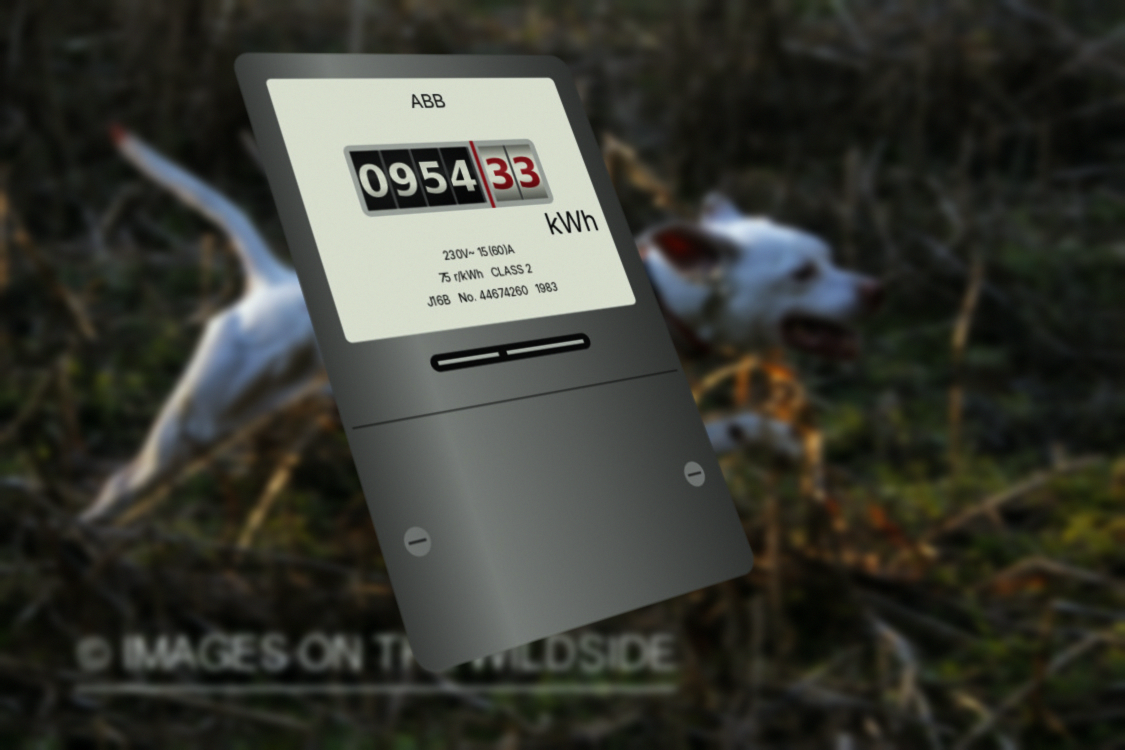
954.33 kWh
